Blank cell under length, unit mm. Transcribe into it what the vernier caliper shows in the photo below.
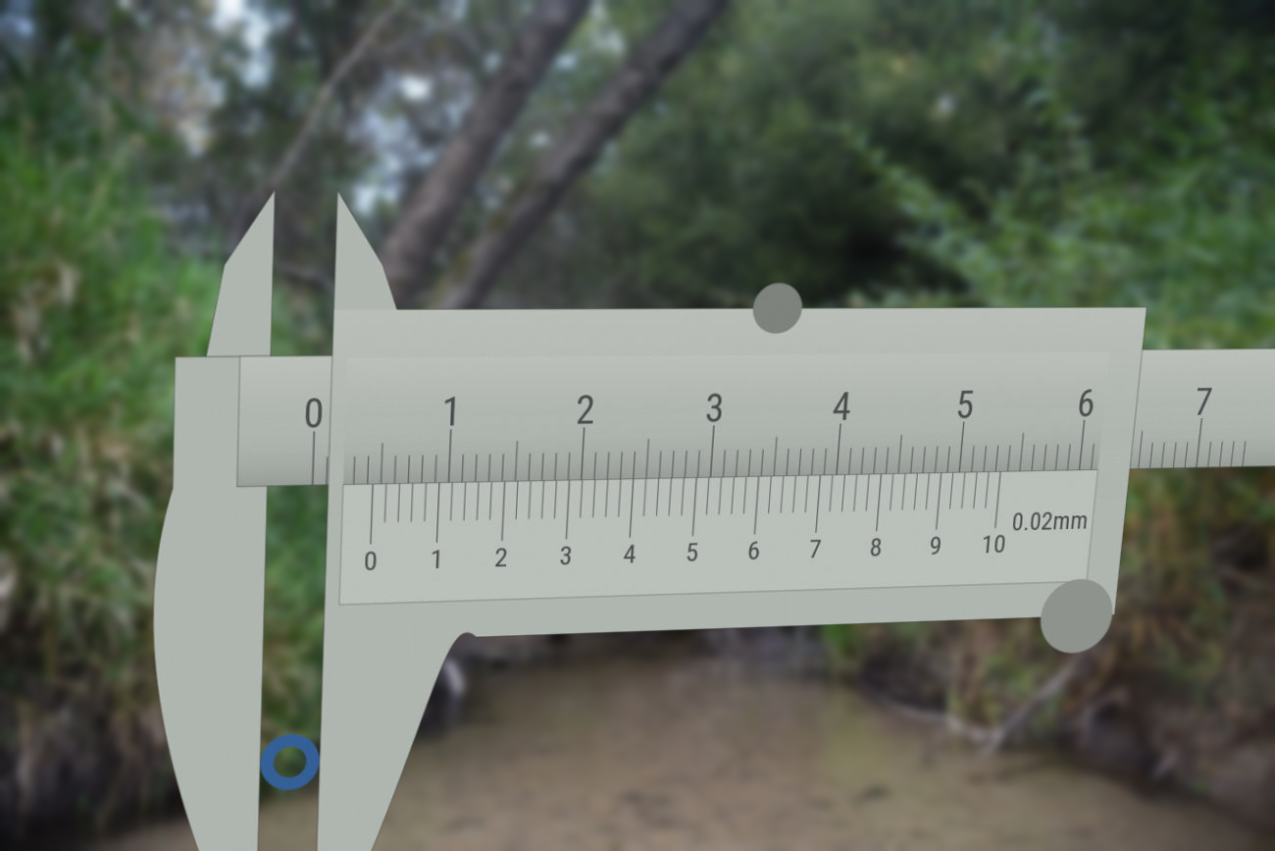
4.4 mm
